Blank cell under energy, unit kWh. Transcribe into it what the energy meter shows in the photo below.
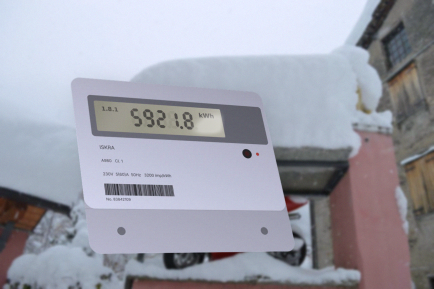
5921.8 kWh
